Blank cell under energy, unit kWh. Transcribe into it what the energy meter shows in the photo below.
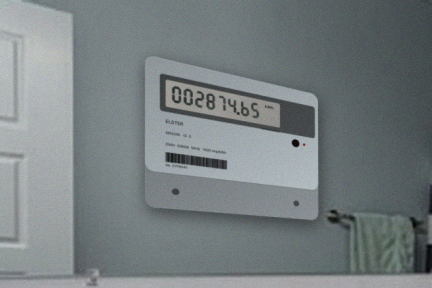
2874.65 kWh
